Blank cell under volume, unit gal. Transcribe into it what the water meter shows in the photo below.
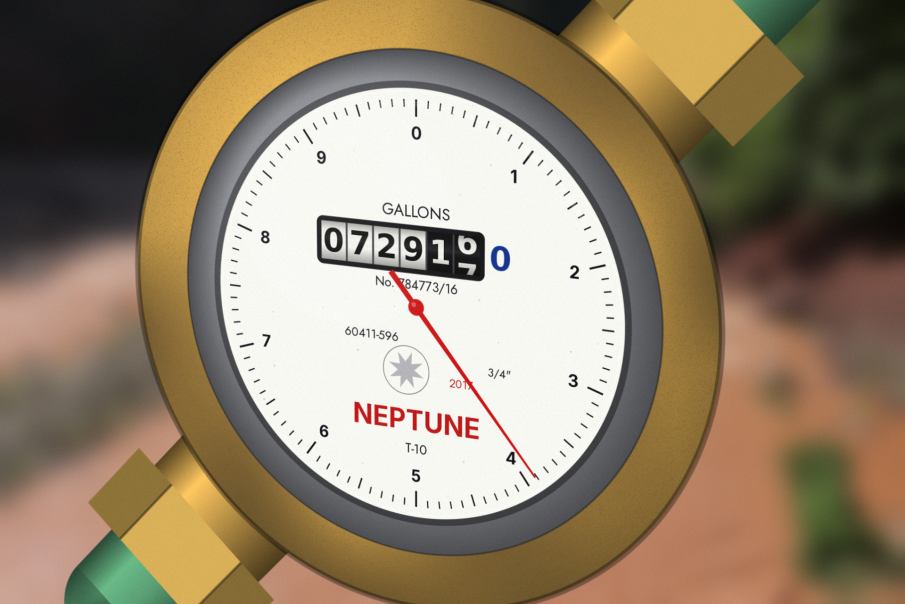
729163.9 gal
